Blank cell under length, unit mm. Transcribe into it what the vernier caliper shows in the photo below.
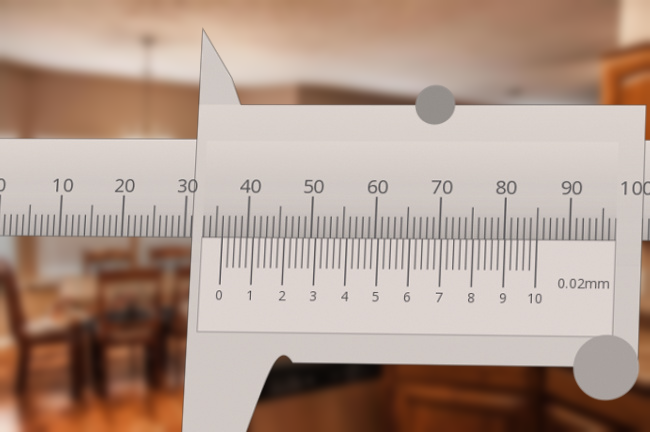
36.0 mm
